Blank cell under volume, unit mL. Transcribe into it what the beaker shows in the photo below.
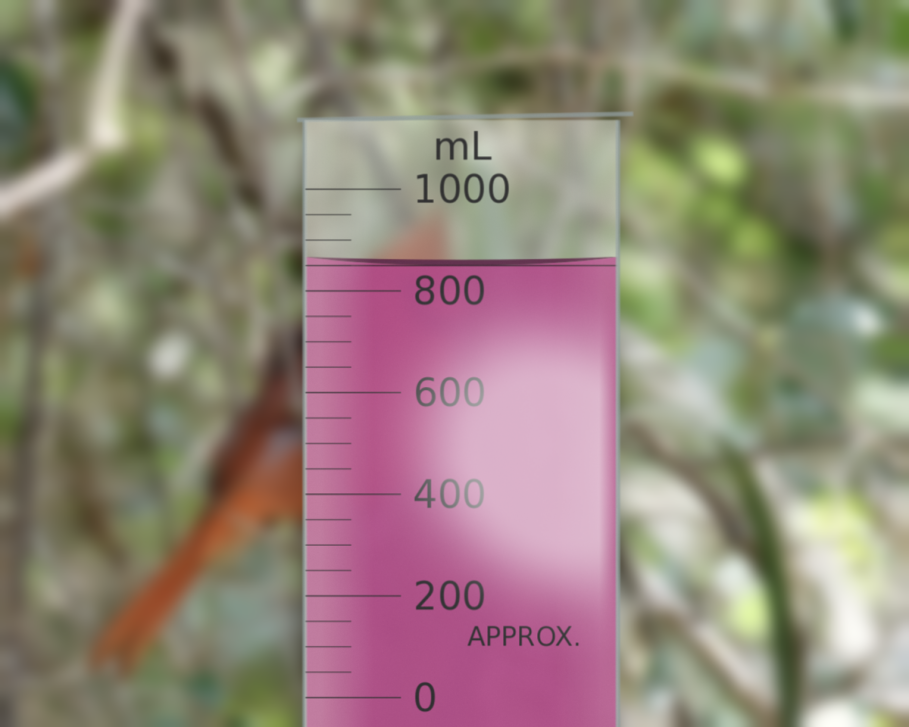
850 mL
